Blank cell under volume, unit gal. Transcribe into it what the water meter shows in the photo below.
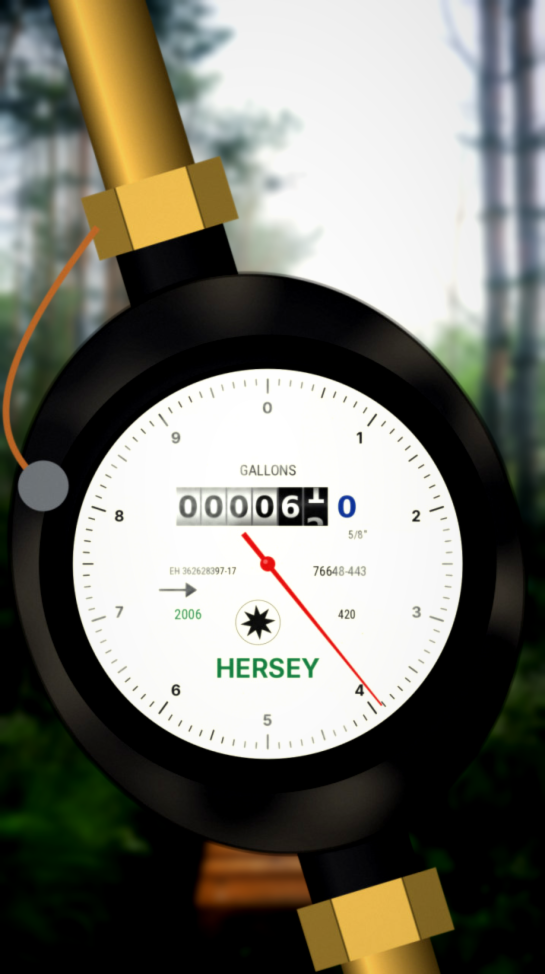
613.9 gal
